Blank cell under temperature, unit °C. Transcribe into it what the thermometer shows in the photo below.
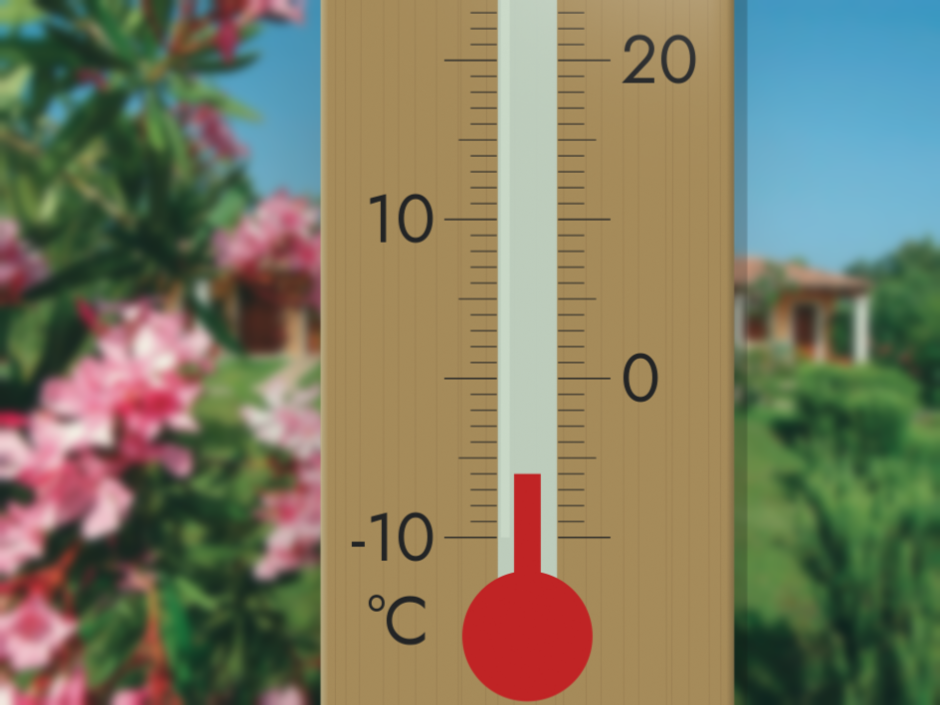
-6 °C
